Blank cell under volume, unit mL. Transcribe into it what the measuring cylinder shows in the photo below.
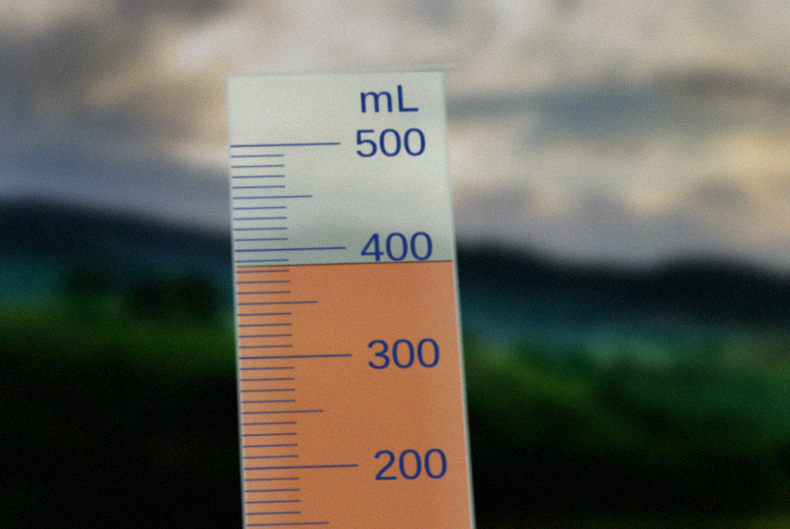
385 mL
